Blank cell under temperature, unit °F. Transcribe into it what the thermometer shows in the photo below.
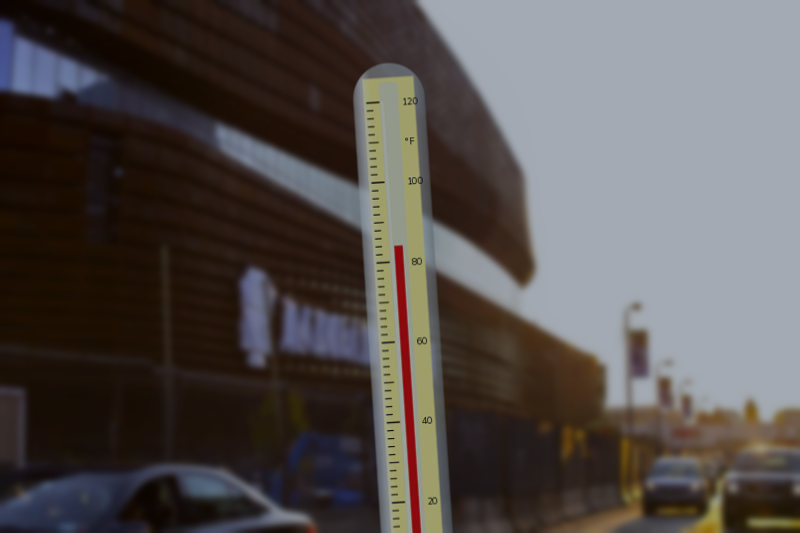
84 °F
